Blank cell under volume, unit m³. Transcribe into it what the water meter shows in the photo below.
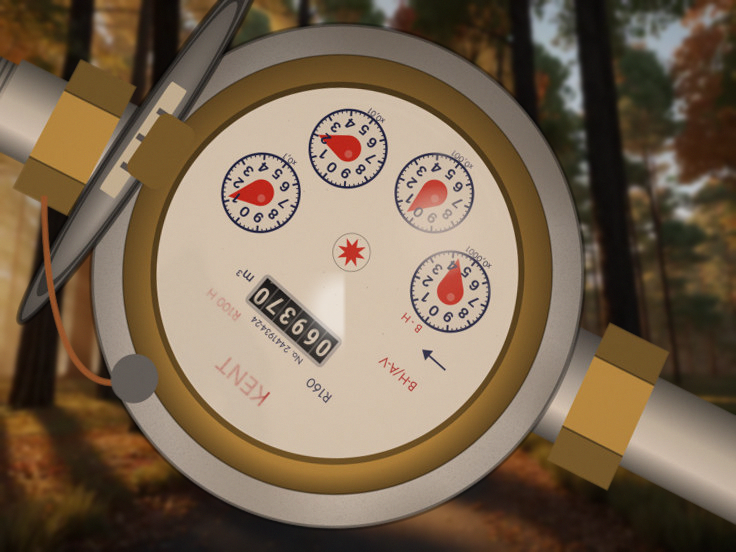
69370.1204 m³
